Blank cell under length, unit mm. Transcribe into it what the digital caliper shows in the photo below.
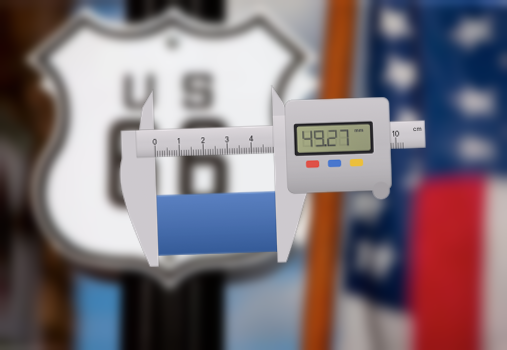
49.27 mm
